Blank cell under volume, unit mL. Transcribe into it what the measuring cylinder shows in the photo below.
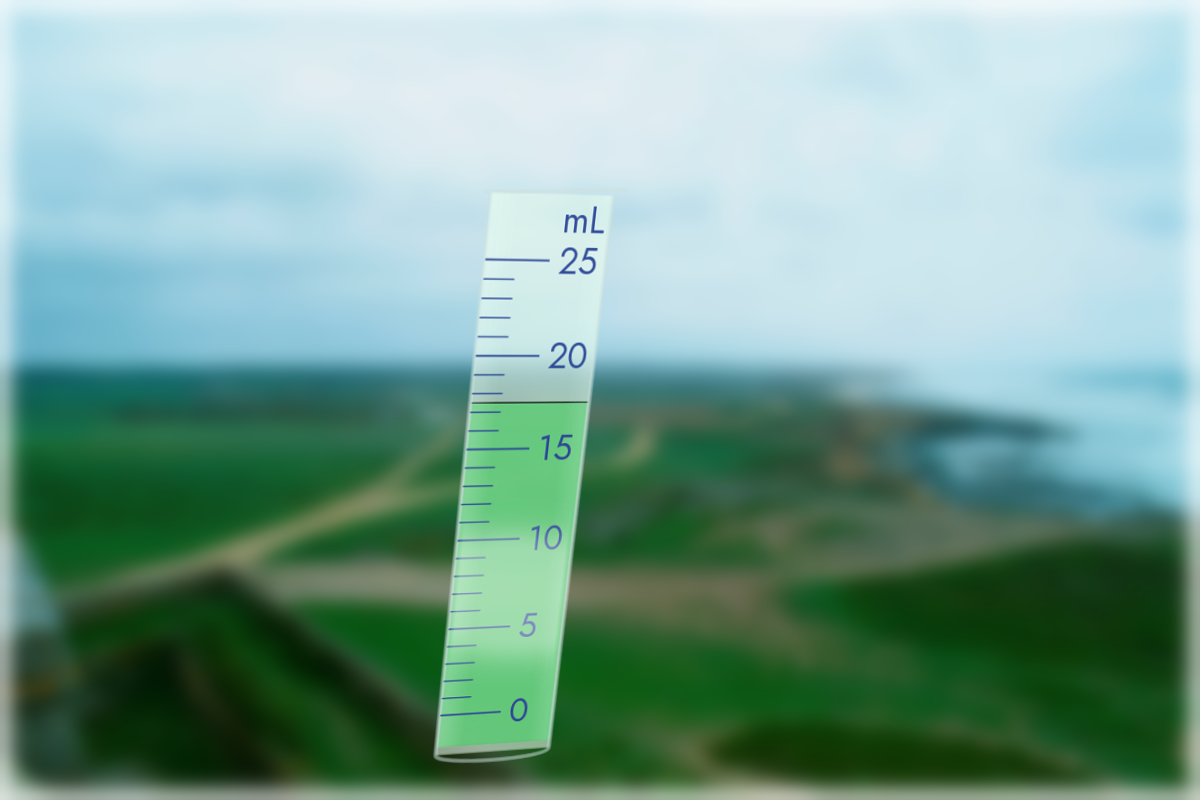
17.5 mL
